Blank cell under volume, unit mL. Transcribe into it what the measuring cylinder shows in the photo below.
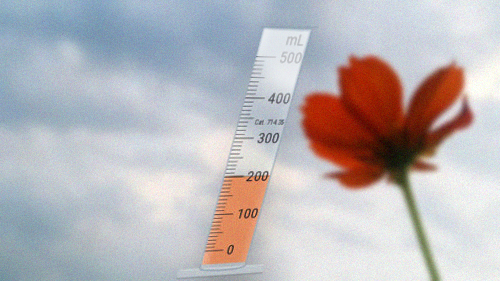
200 mL
